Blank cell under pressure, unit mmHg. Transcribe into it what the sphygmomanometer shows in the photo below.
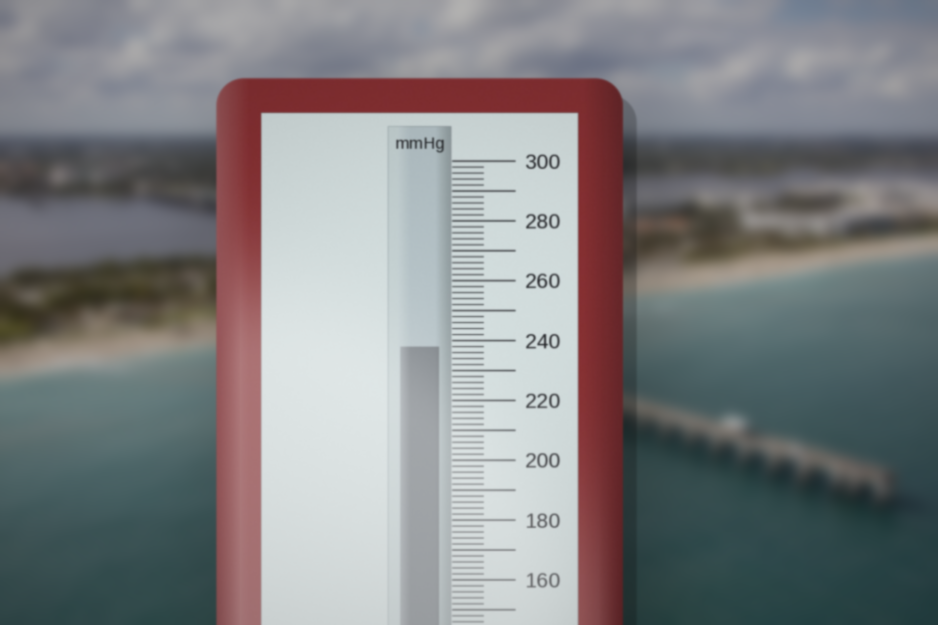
238 mmHg
